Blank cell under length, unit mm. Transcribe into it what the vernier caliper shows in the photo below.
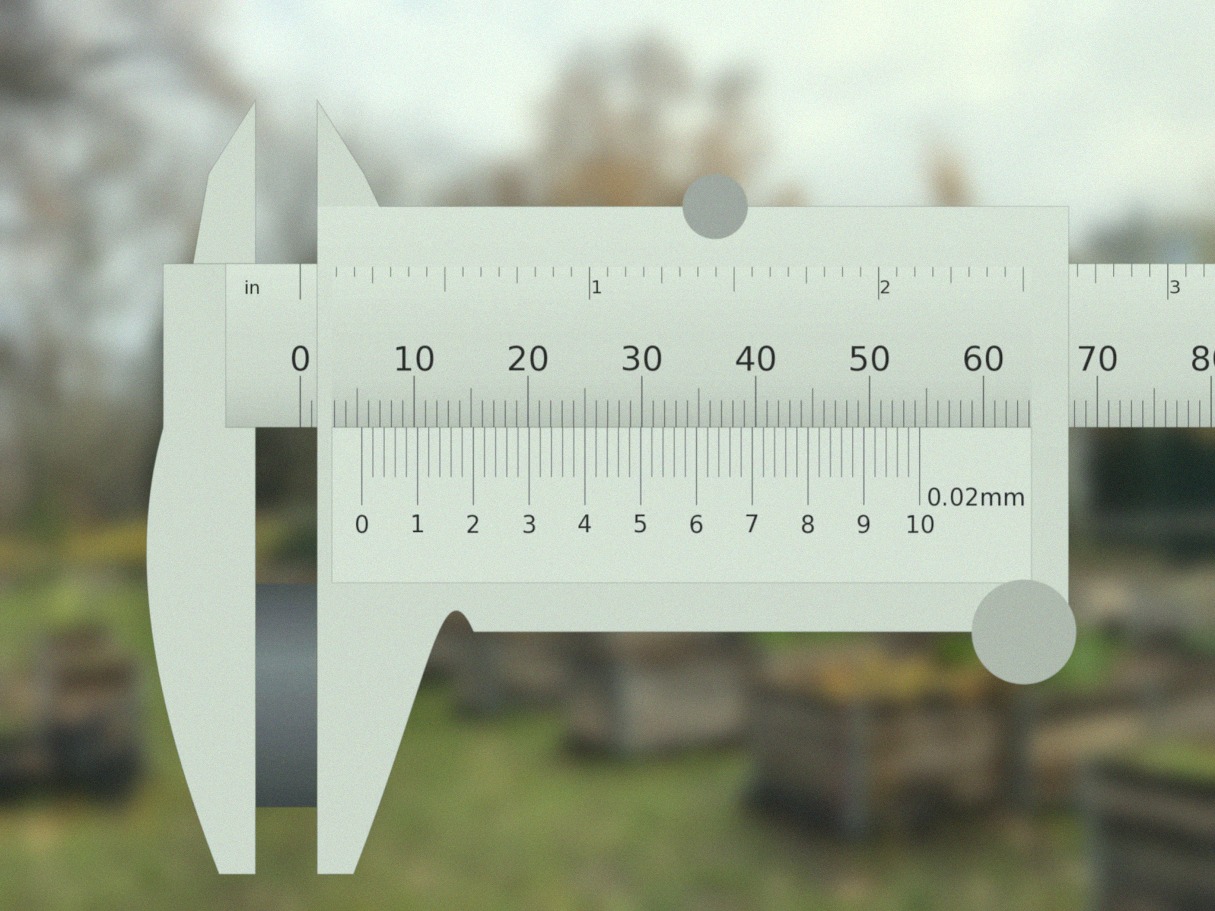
5.4 mm
